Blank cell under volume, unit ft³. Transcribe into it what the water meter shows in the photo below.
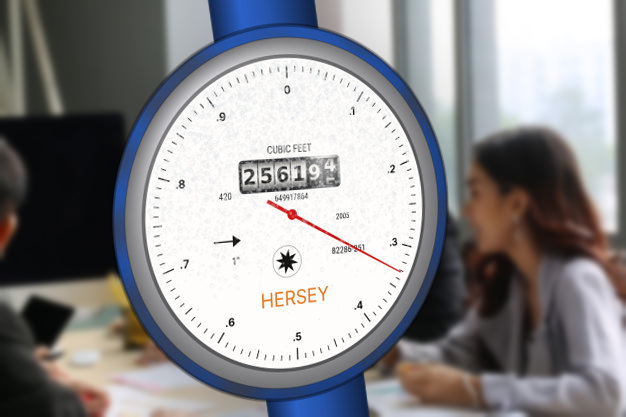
256194.33 ft³
